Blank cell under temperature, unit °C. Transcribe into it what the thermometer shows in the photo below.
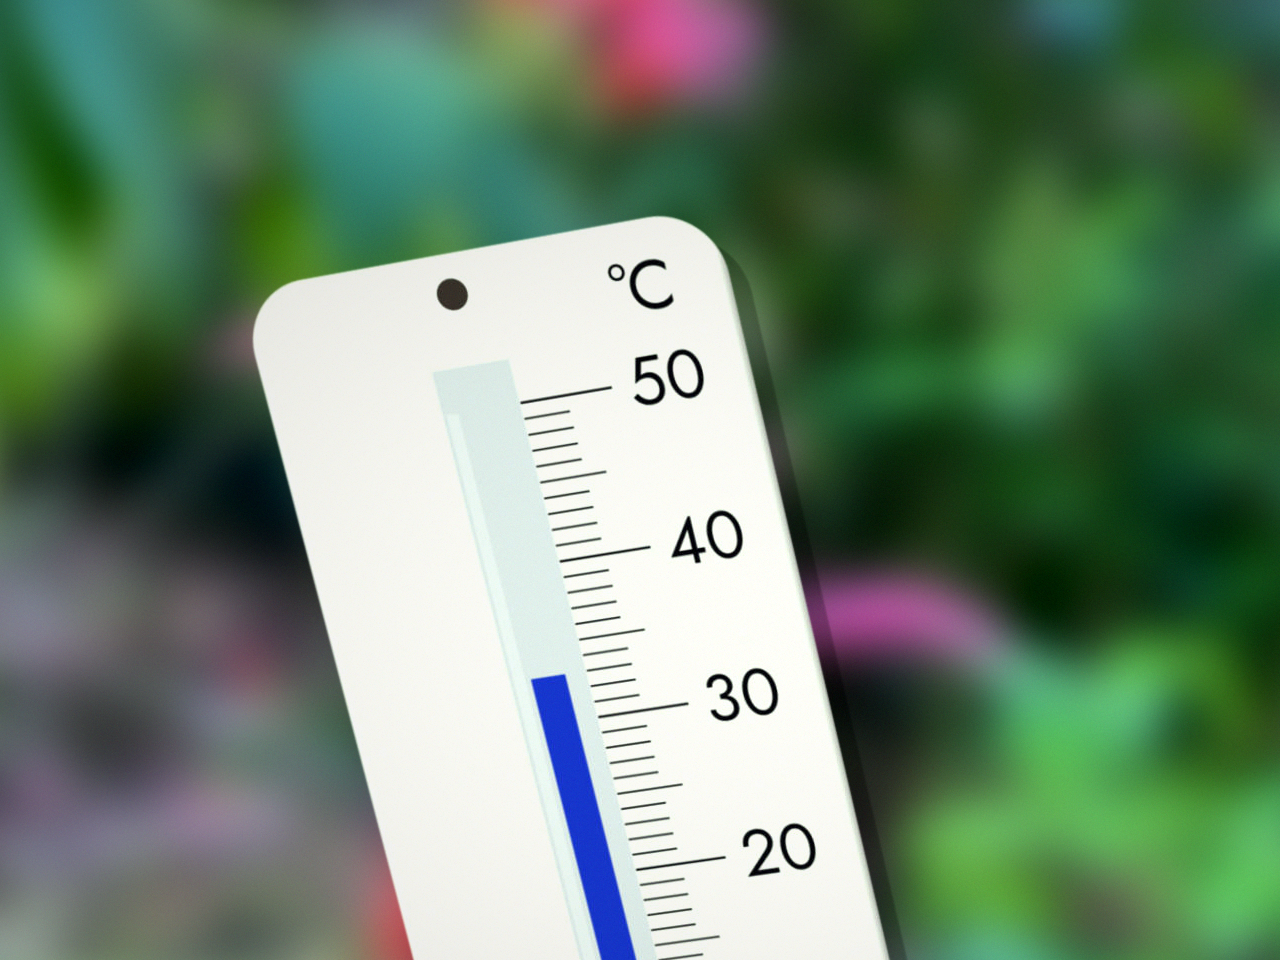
33 °C
